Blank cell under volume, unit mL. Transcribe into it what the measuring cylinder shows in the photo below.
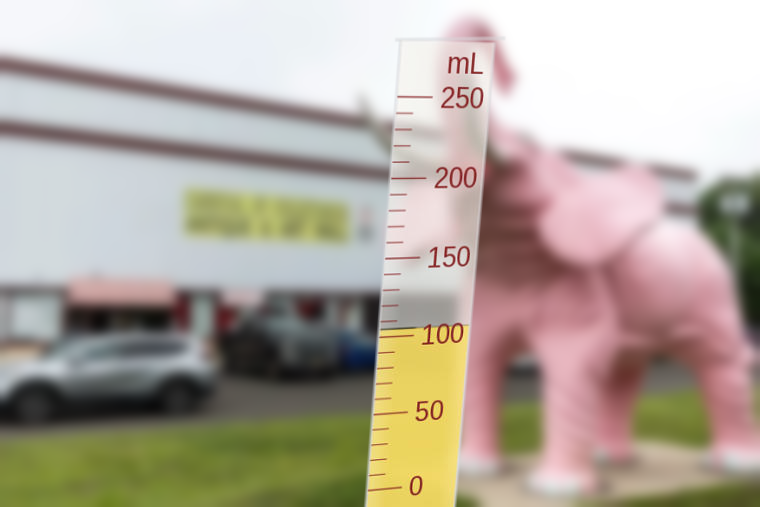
105 mL
